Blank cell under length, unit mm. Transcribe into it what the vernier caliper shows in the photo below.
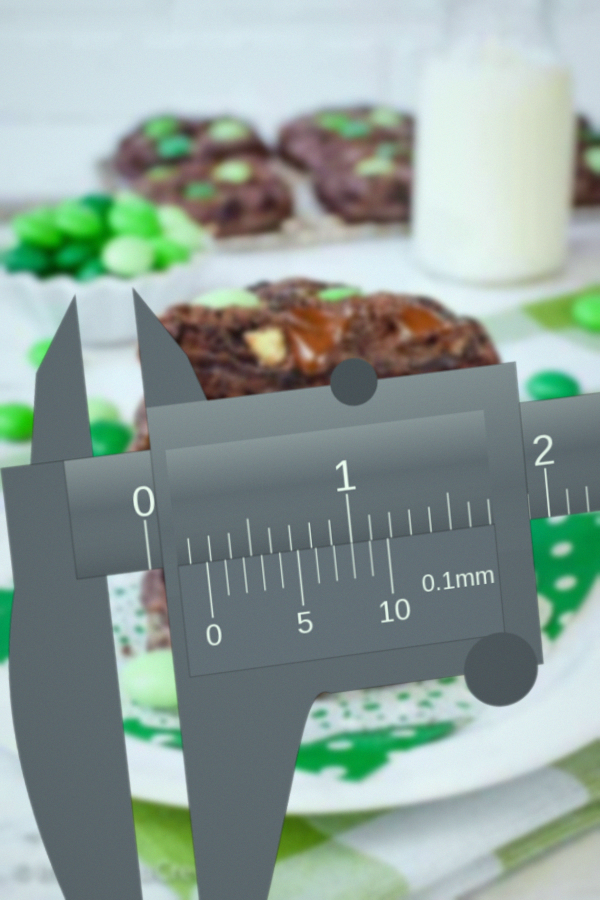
2.8 mm
